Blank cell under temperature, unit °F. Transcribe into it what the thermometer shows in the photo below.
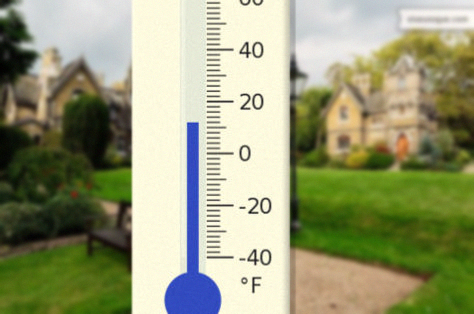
12 °F
